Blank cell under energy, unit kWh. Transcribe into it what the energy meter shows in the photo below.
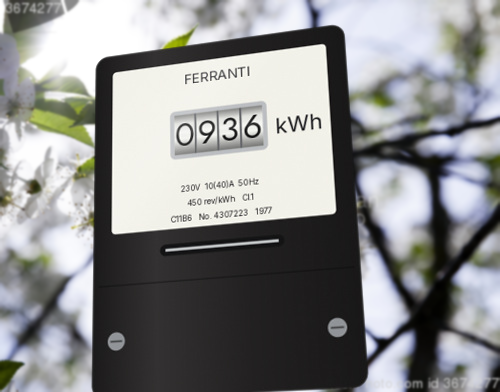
936 kWh
